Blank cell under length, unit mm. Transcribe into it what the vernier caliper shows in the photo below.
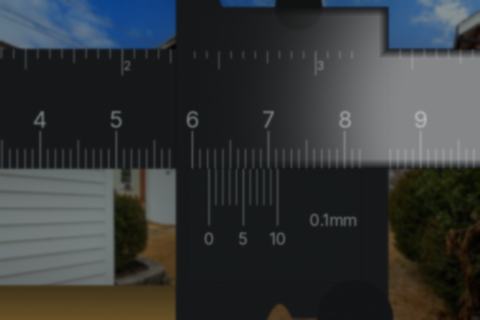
62.2 mm
